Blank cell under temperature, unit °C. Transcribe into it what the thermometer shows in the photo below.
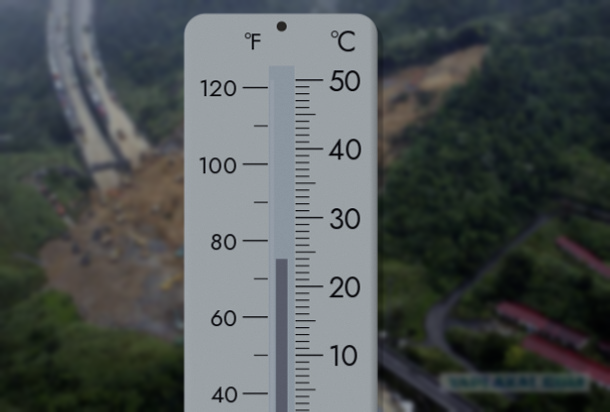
24 °C
